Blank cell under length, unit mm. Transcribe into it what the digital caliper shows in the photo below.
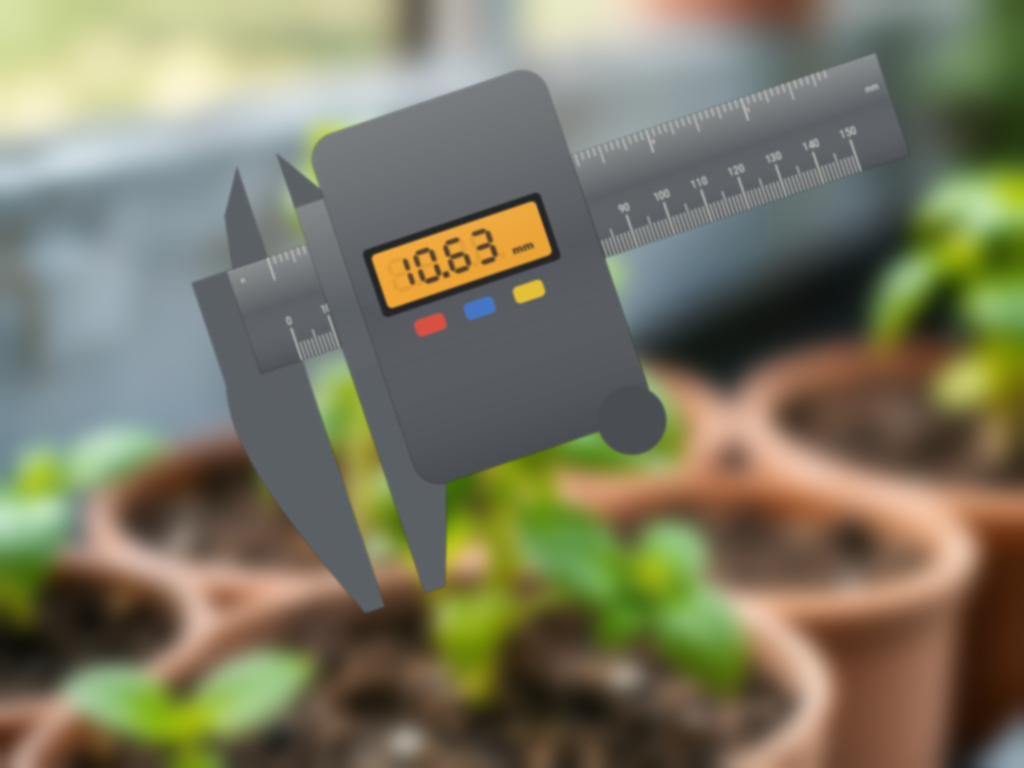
10.63 mm
